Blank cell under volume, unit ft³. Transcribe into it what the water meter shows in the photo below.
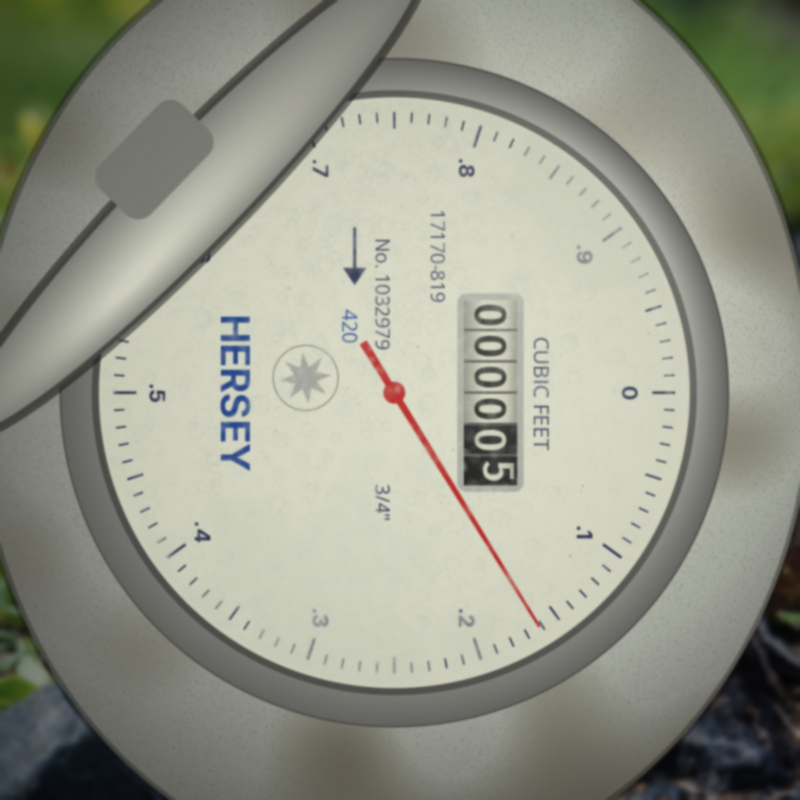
5.16 ft³
